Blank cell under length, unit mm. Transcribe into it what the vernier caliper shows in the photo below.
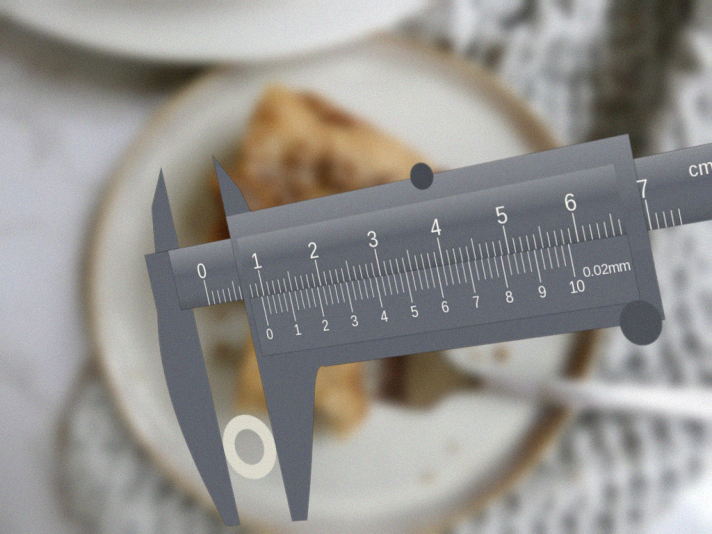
9.6 mm
